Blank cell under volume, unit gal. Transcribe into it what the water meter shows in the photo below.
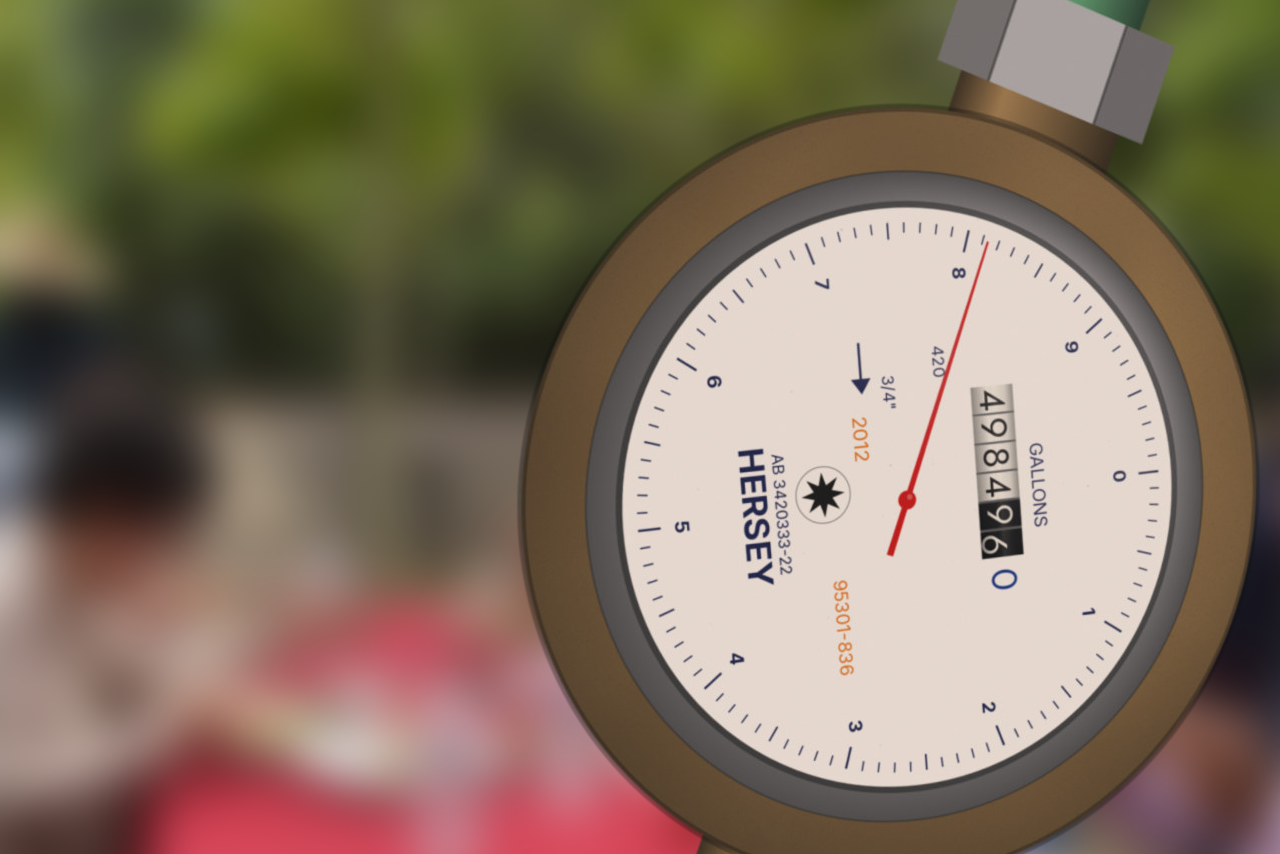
4984958.1 gal
